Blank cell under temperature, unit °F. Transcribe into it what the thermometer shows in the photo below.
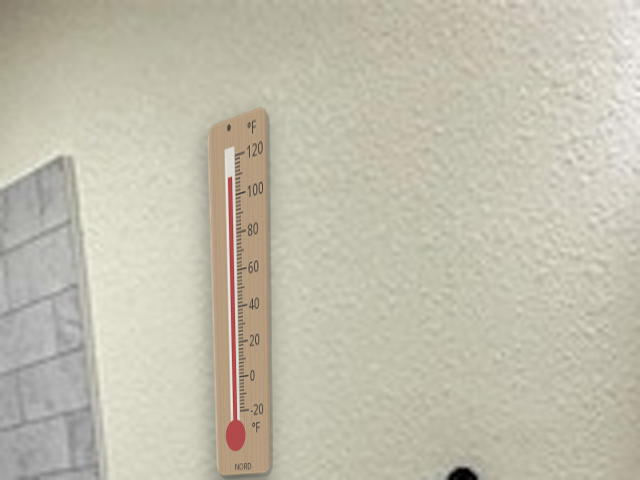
110 °F
